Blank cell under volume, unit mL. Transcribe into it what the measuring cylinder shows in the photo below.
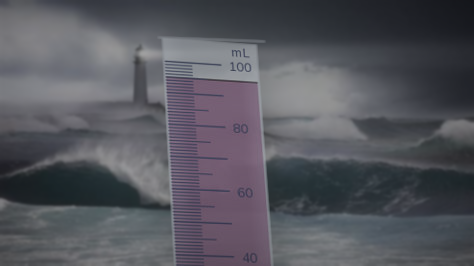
95 mL
